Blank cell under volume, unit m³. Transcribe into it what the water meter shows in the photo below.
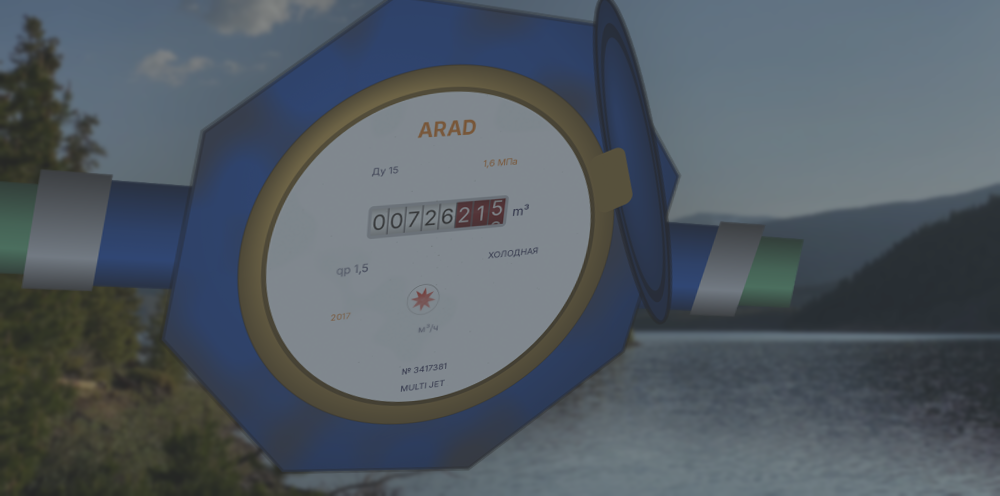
726.215 m³
